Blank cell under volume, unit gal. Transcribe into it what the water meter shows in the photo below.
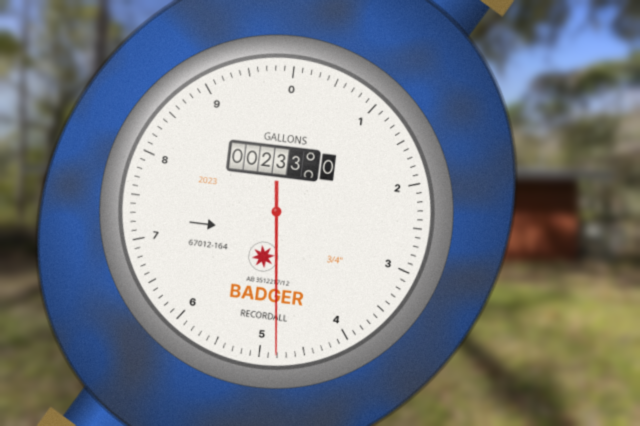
23384.8 gal
